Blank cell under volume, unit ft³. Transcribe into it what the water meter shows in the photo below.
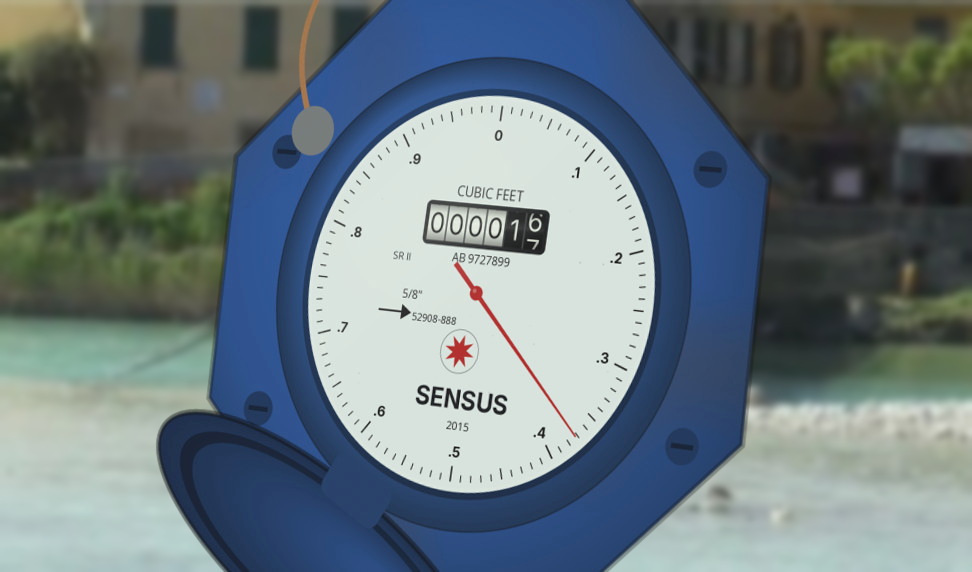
16.37 ft³
